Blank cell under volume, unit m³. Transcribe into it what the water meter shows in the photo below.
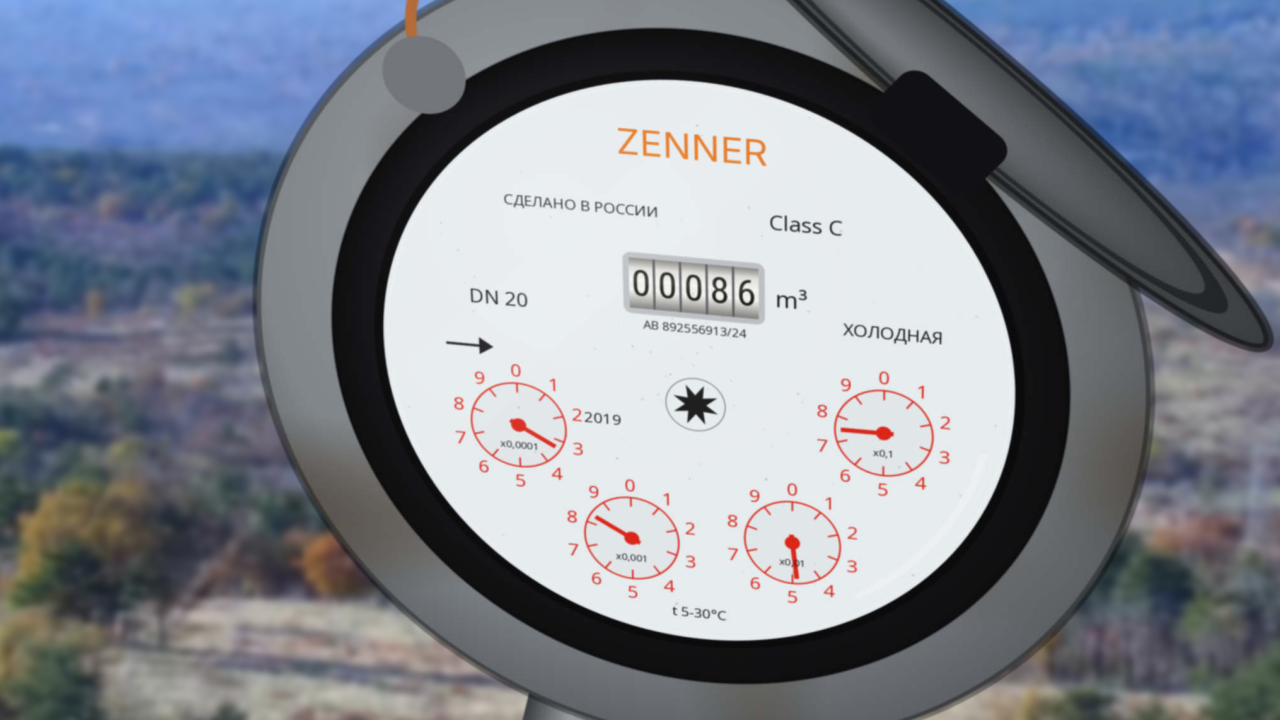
86.7483 m³
